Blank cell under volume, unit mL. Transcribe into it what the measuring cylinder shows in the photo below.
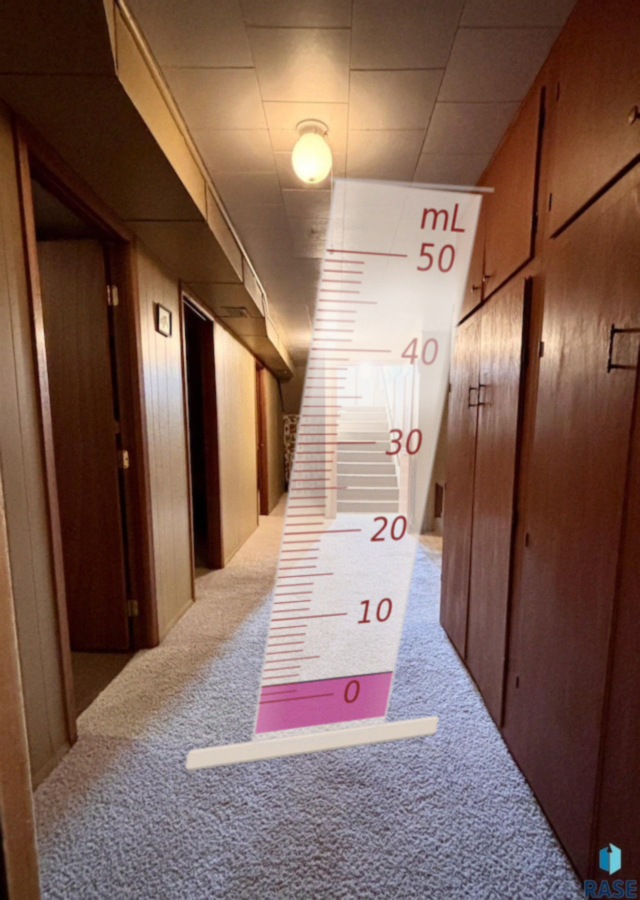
2 mL
